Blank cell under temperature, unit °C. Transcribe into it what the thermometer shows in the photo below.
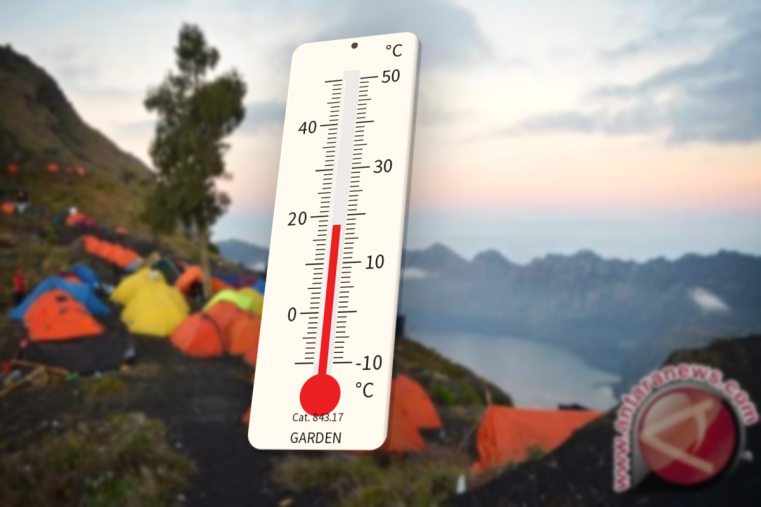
18 °C
